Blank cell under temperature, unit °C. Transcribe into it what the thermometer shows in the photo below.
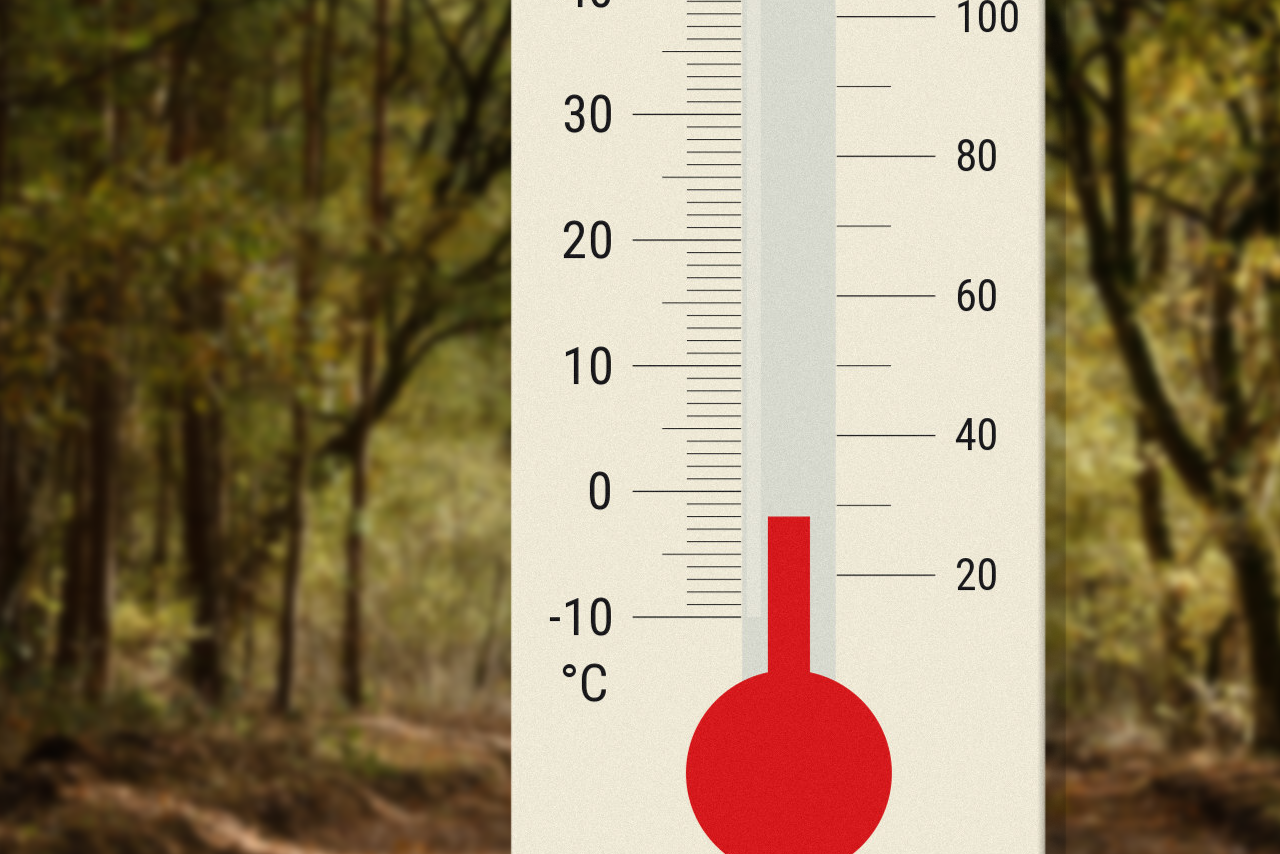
-2 °C
